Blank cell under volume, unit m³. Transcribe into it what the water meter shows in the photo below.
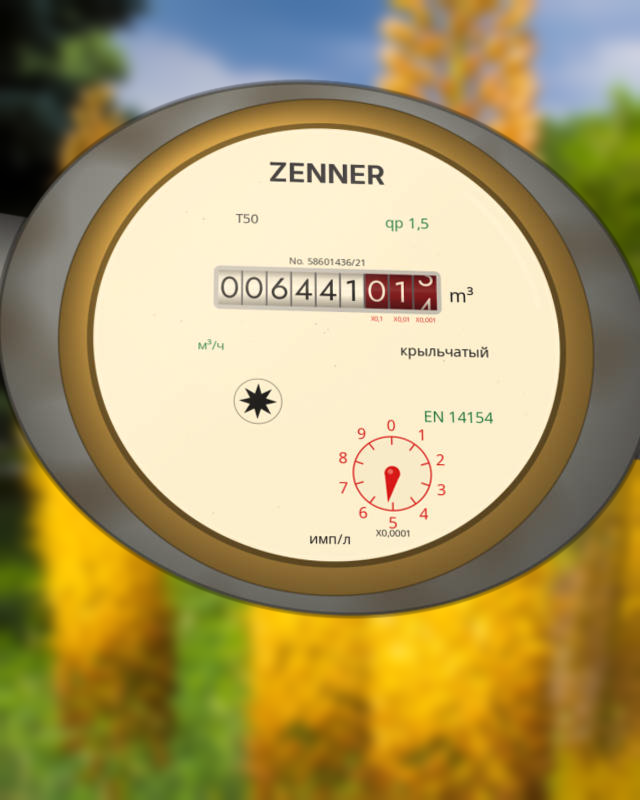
6441.0135 m³
